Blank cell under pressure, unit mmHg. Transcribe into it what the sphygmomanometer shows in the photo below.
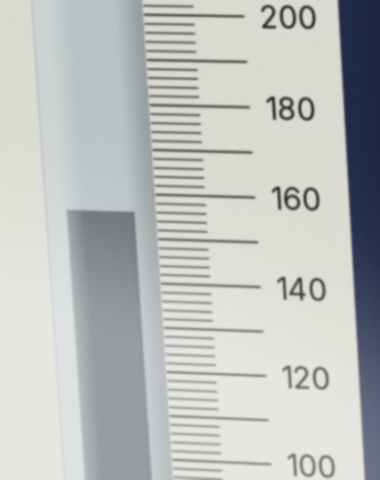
156 mmHg
